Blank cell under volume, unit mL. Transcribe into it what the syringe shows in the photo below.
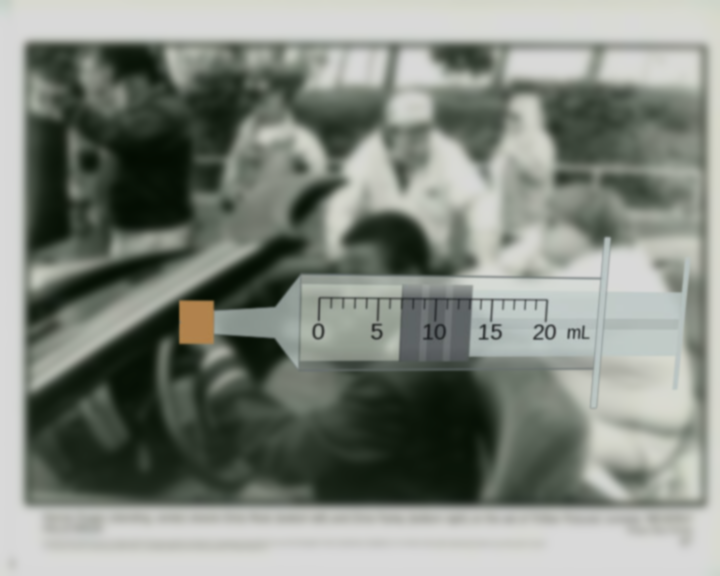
7 mL
